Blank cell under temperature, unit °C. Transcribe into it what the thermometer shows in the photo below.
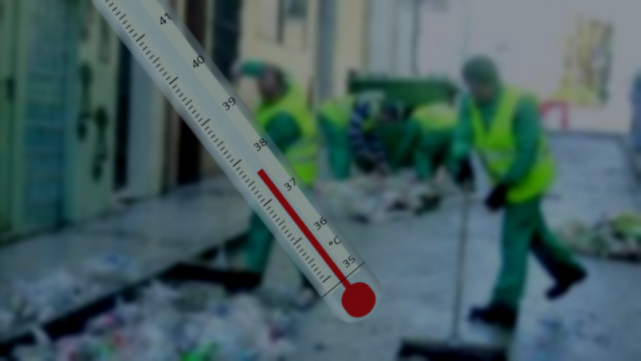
37.6 °C
